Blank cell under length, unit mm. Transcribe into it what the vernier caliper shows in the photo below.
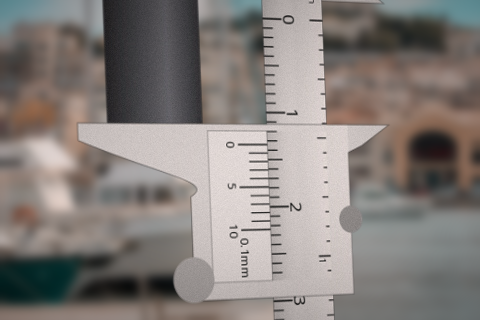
13.4 mm
